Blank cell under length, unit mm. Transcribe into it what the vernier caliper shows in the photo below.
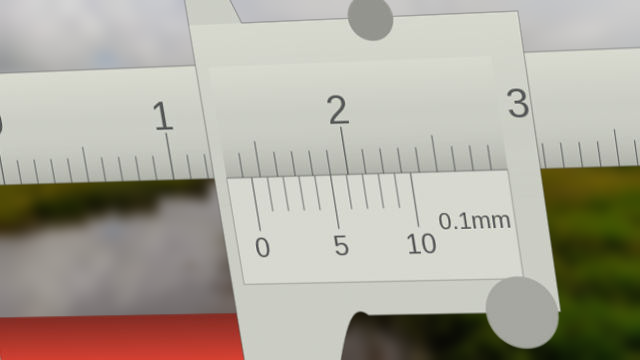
14.5 mm
